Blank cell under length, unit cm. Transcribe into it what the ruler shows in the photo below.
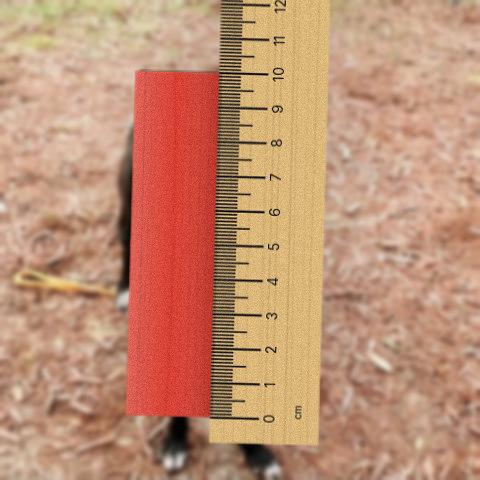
10 cm
